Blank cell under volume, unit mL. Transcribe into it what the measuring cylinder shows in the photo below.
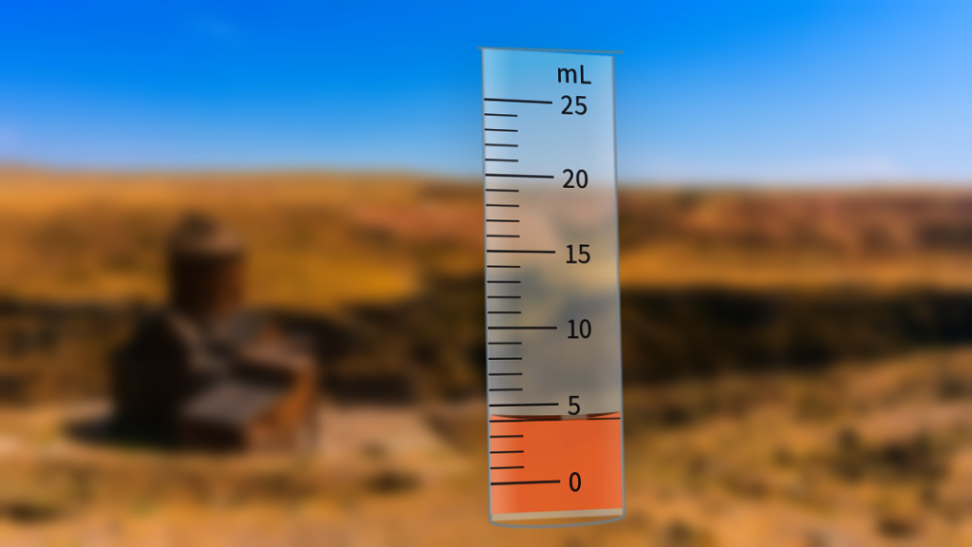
4 mL
